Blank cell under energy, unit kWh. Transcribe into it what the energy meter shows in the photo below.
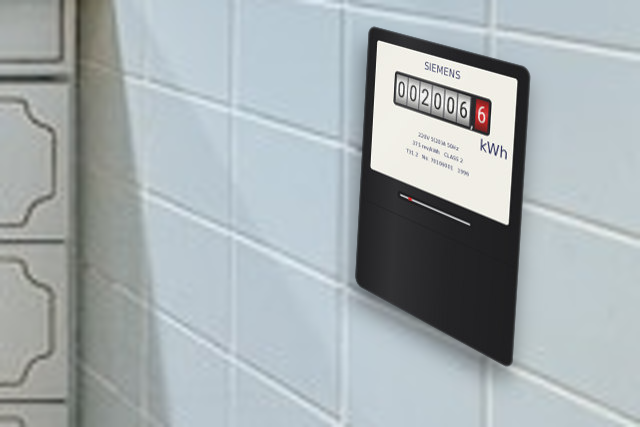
2006.6 kWh
